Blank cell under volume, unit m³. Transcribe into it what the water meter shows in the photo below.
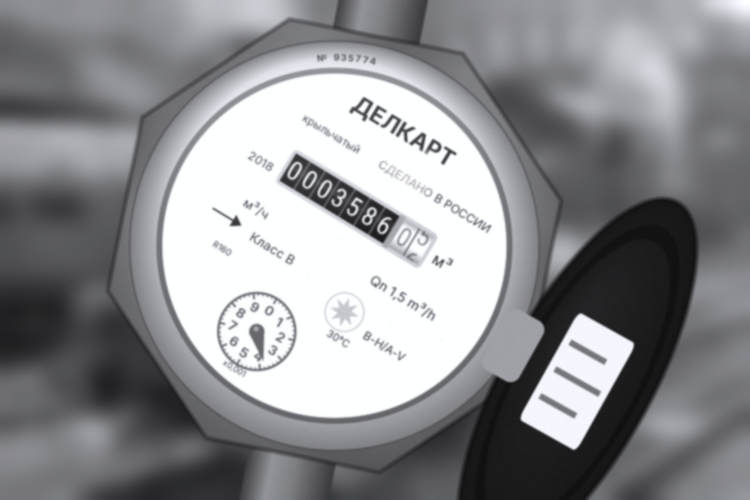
3586.053 m³
